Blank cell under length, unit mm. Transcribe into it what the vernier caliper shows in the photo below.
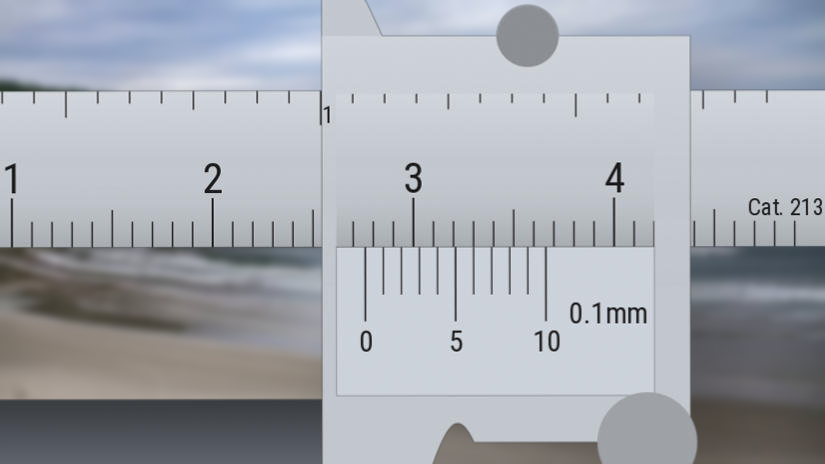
27.6 mm
